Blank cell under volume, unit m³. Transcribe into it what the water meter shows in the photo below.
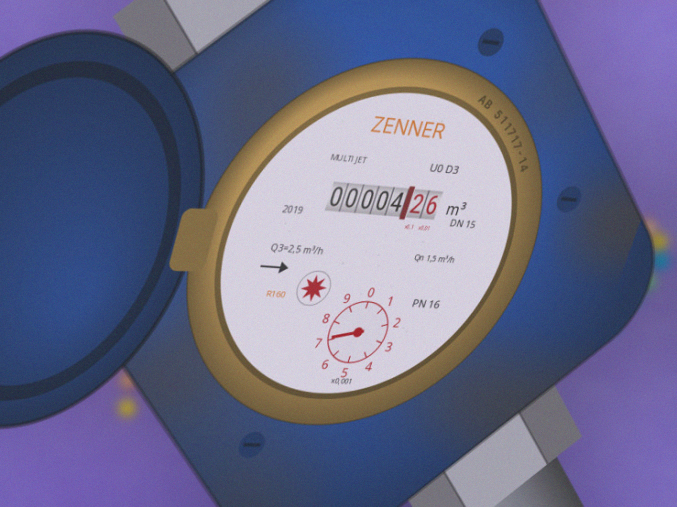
4.267 m³
